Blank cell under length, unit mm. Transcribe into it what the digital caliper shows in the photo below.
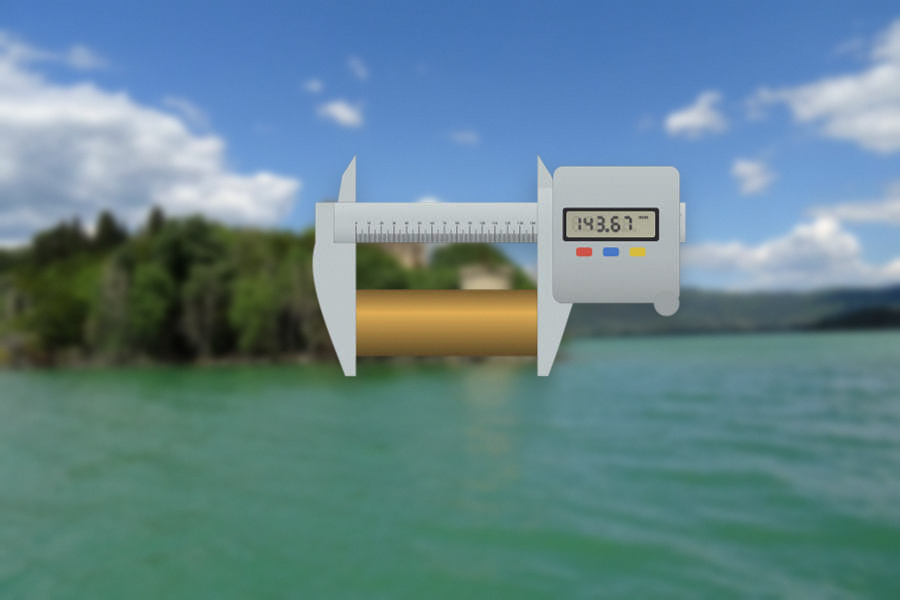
143.67 mm
